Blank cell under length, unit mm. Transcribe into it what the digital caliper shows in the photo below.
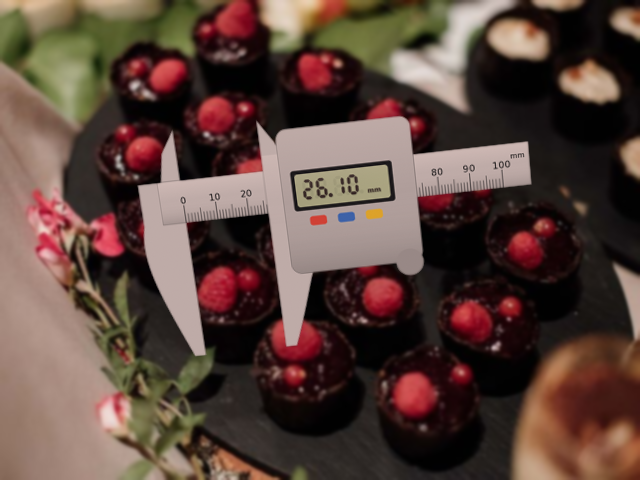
26.10 mm
